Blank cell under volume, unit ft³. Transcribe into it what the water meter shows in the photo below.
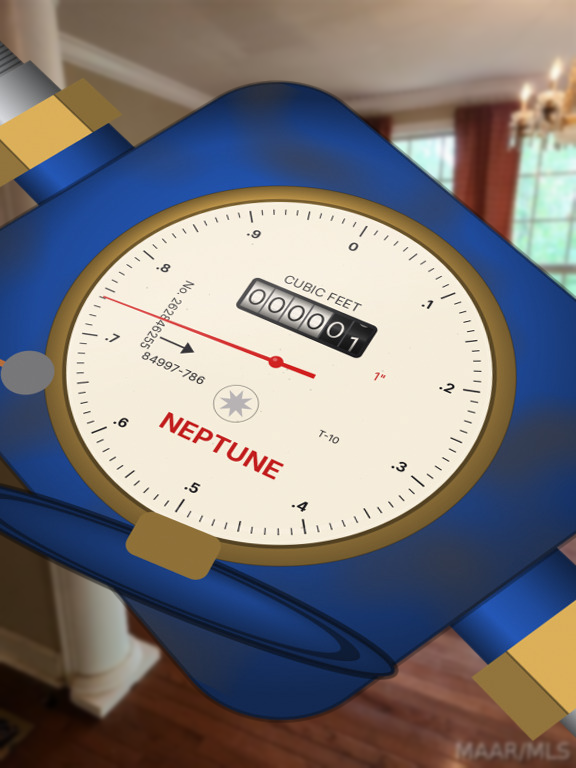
0.74 ft³
